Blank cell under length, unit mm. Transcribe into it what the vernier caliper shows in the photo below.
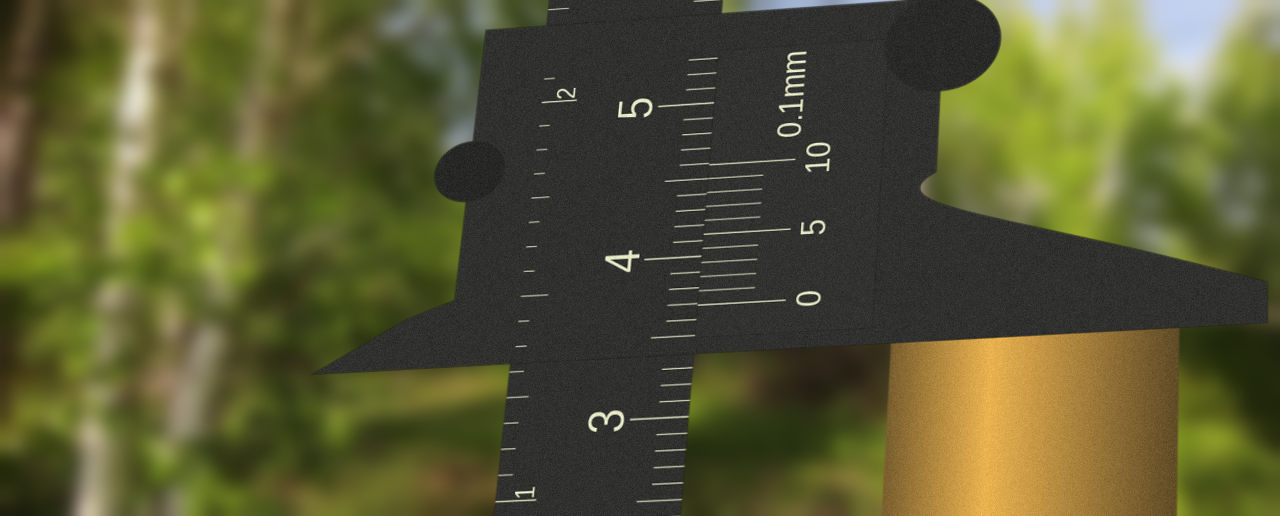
36.9 mm
